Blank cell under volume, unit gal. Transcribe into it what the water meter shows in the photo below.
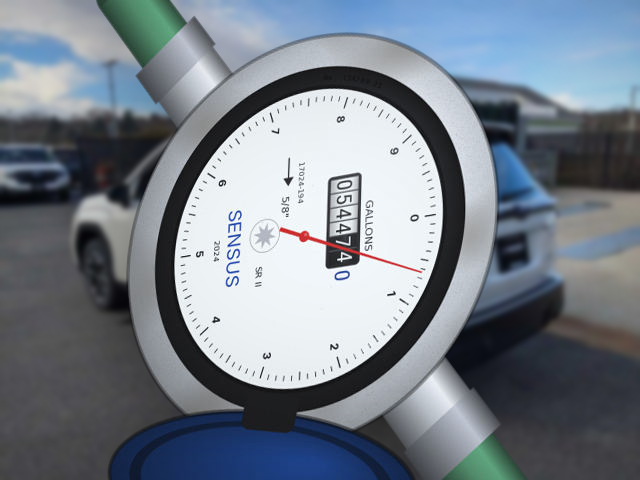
544740.6 gal
